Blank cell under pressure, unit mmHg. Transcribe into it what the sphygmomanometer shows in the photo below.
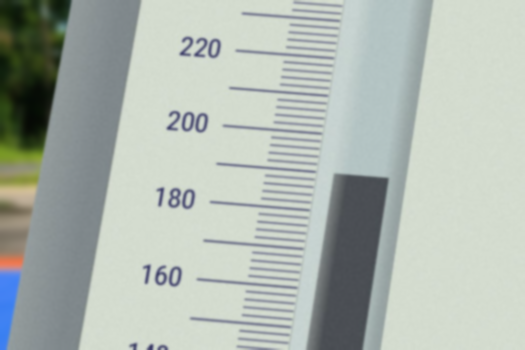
190 mmHg
